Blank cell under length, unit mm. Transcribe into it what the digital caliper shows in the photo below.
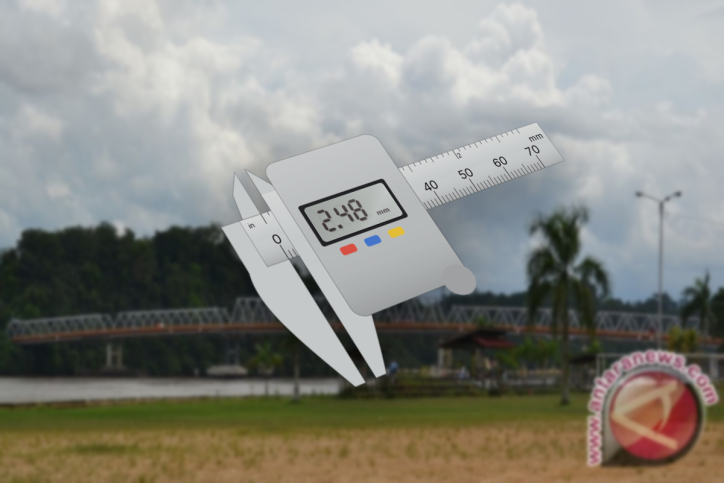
2.48 mm
